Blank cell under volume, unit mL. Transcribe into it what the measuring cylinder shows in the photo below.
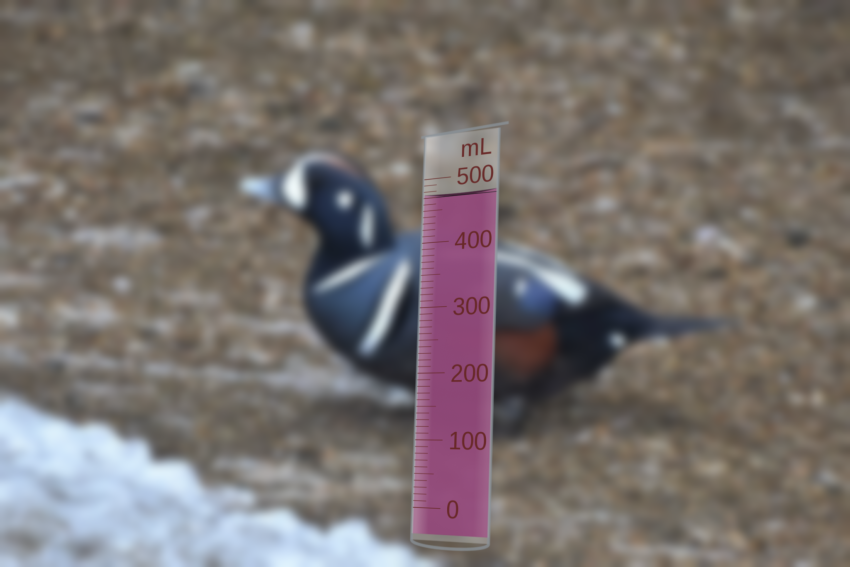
470 mL
